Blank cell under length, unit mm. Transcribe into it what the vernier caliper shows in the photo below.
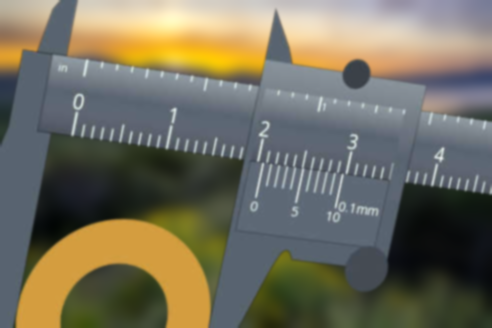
20.6 mm
